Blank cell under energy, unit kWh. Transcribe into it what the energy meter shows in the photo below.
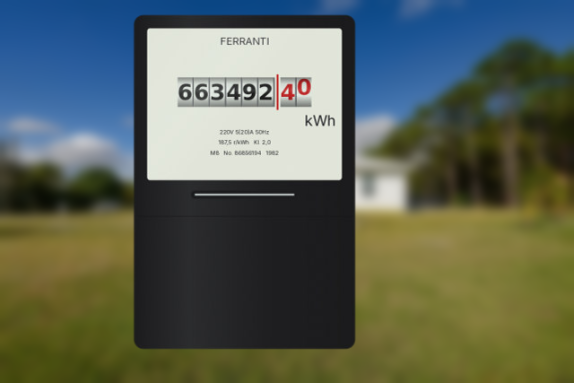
663492.40 kWh
